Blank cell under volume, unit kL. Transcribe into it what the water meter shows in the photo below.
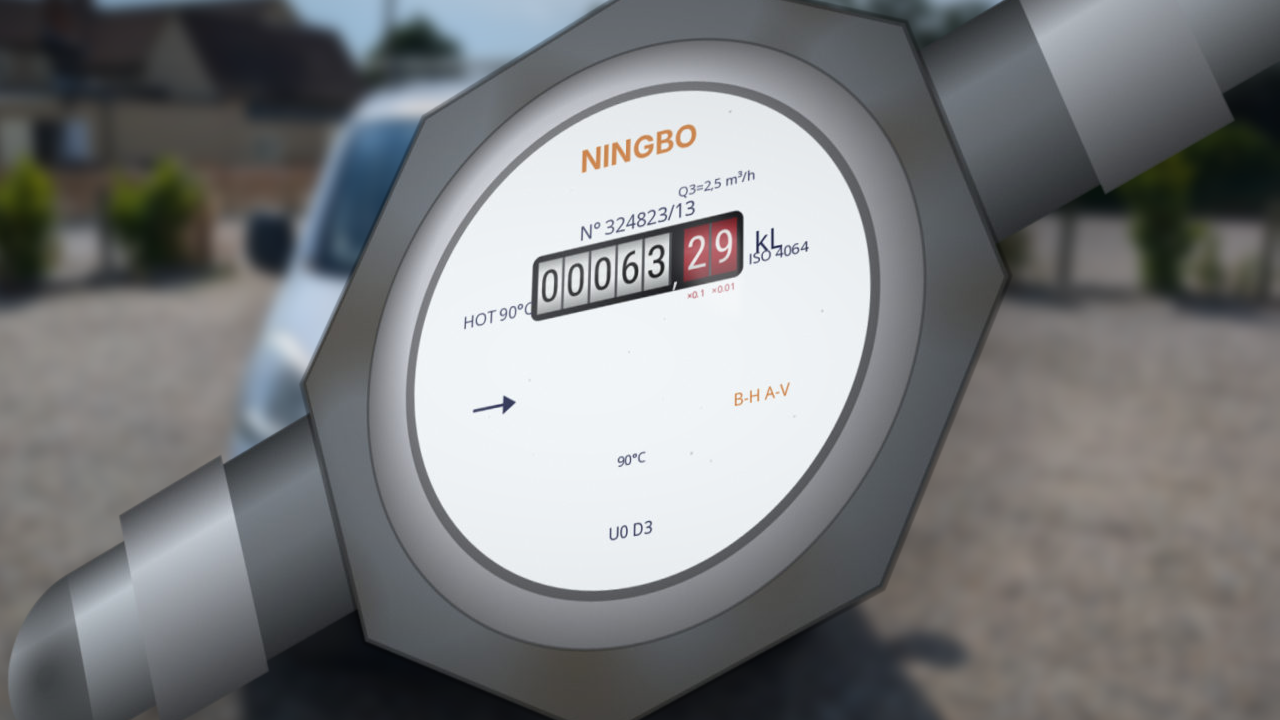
63.29 kL
